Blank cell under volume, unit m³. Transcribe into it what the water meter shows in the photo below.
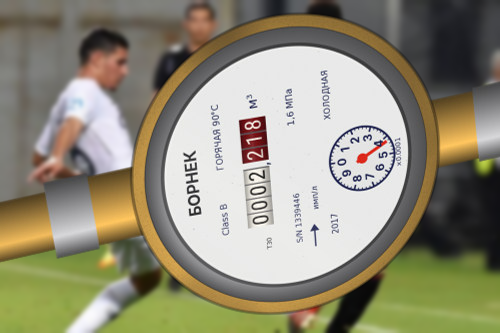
2.2184 m³
